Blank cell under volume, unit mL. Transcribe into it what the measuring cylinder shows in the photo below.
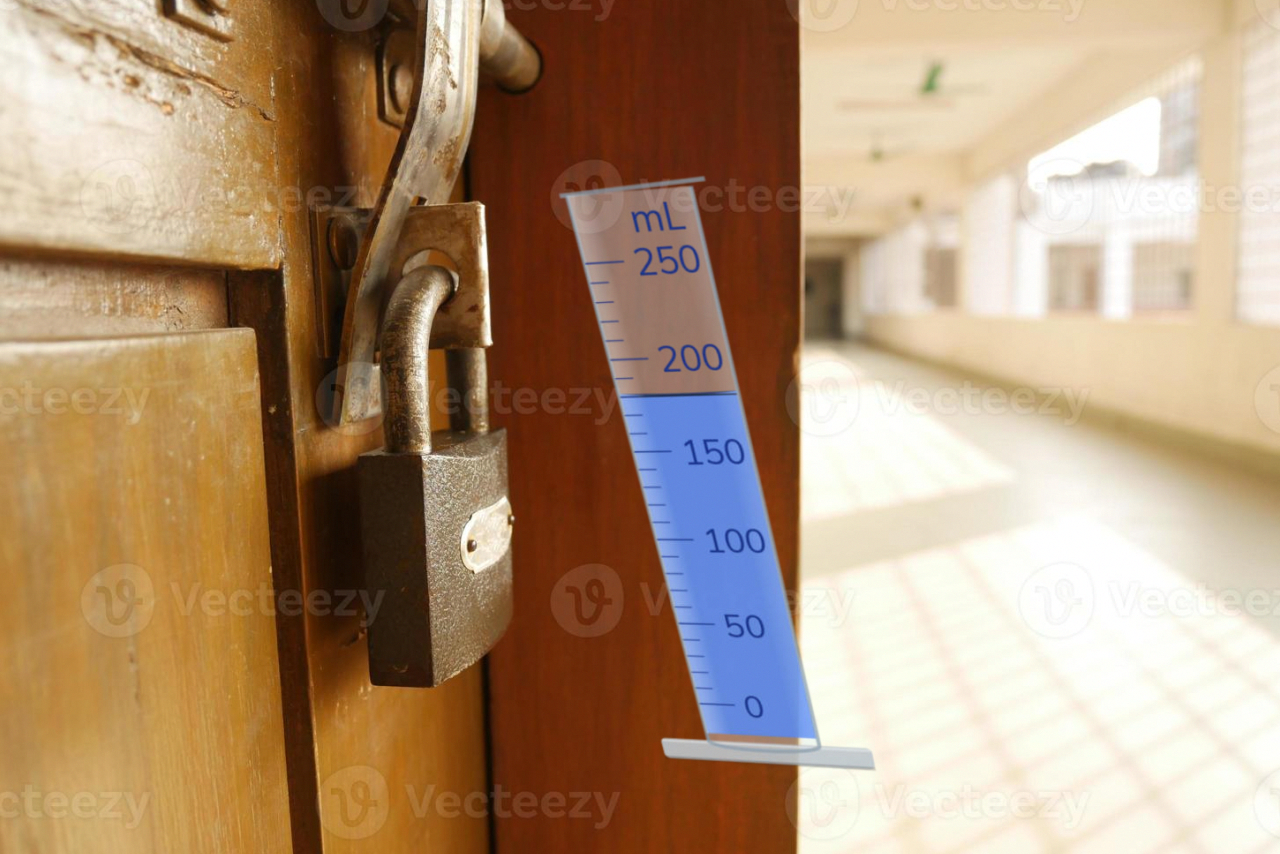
180 mL
